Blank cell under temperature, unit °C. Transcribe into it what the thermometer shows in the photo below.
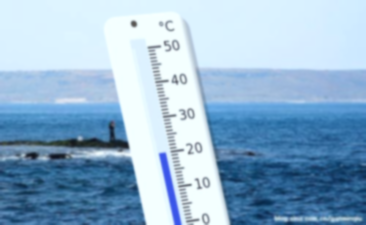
20 °C
